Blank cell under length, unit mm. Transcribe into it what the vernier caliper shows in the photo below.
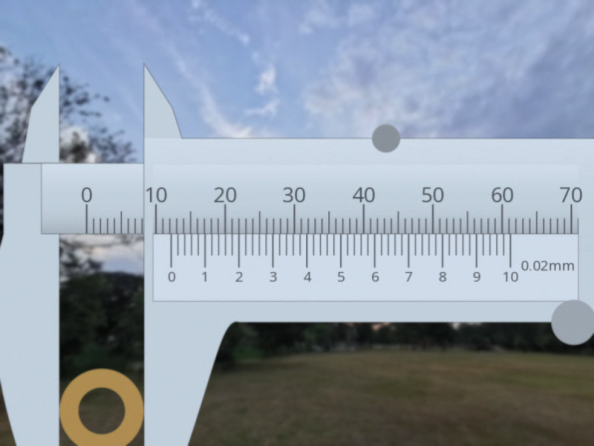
12.2 mm
